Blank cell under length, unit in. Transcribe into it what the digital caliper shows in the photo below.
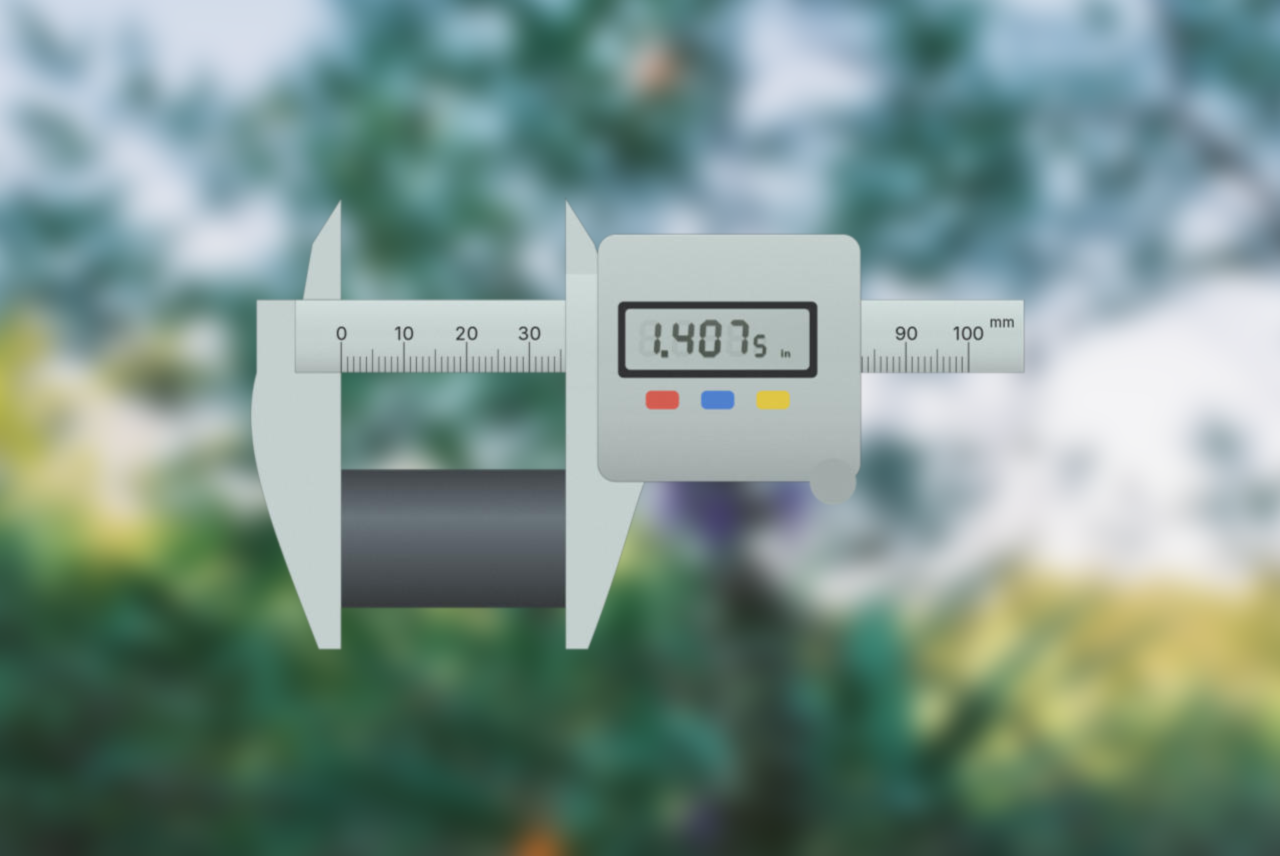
1.4075 in
